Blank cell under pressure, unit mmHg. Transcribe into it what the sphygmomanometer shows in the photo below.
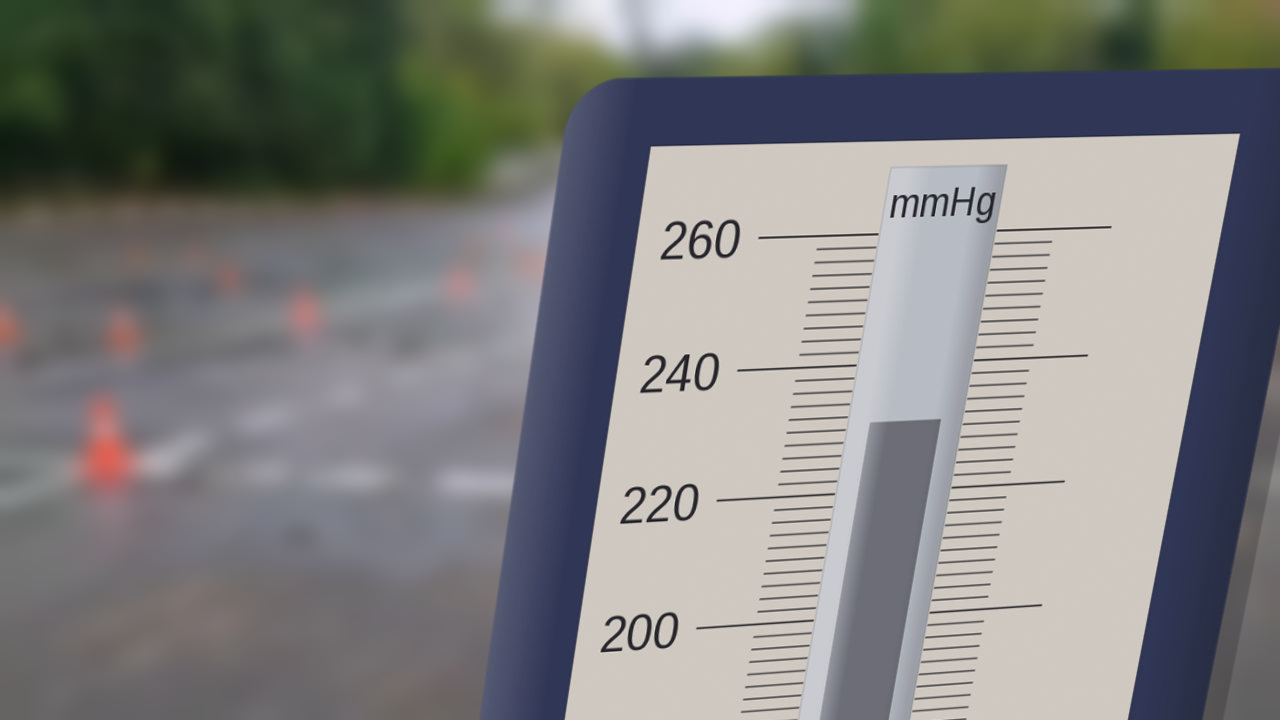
231 mmHg
